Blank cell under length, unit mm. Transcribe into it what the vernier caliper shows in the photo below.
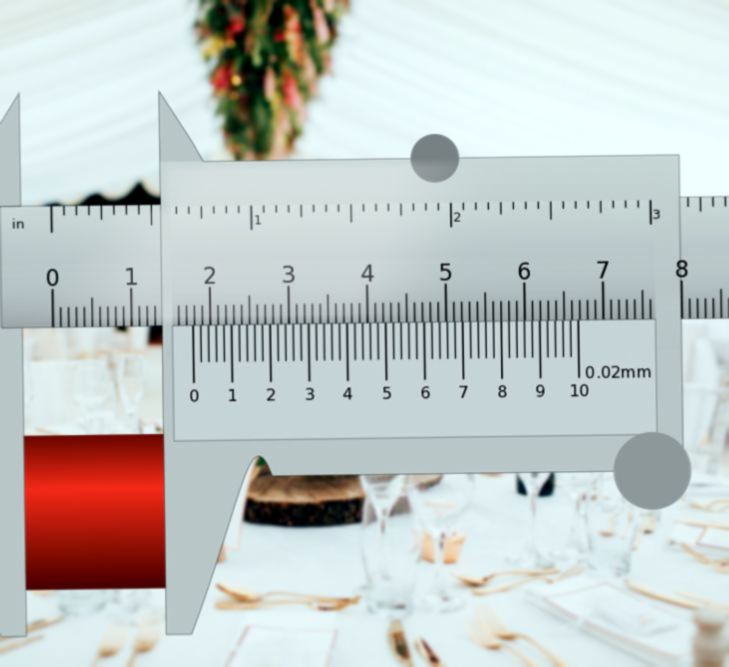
17.8 mm
